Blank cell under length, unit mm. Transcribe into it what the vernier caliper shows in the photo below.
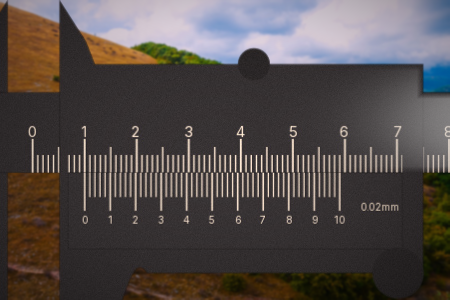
10.0 mm
